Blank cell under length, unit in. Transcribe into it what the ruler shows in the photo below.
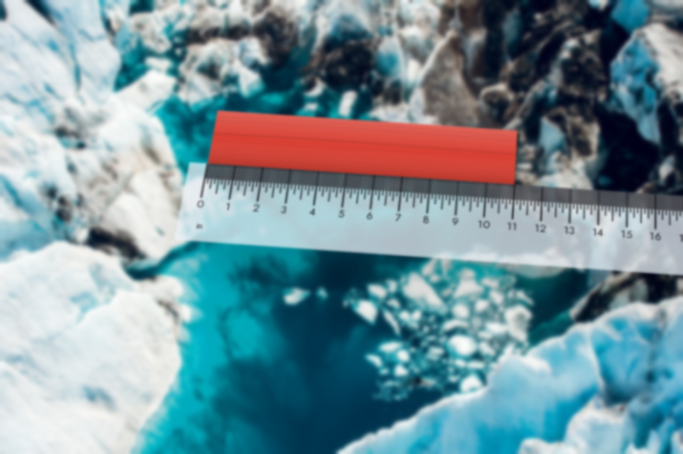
11 in
